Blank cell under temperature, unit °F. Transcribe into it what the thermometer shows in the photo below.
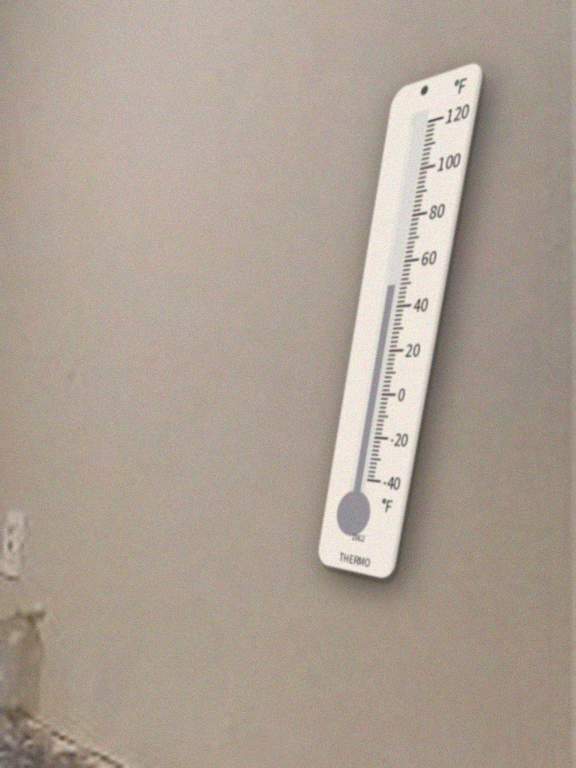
50 °F
